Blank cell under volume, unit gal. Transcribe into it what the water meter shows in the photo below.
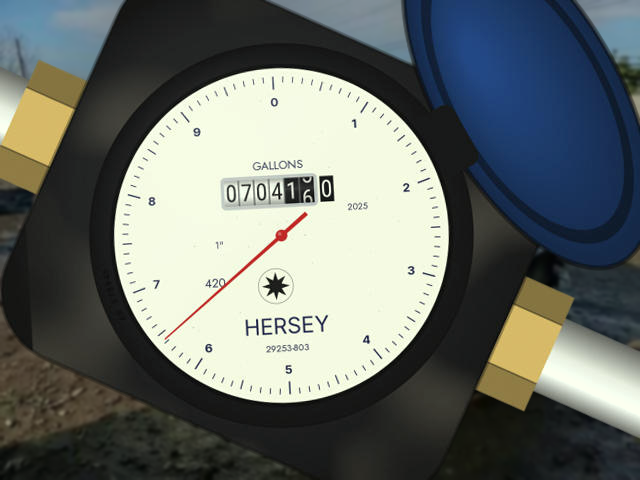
704156.4 gal
